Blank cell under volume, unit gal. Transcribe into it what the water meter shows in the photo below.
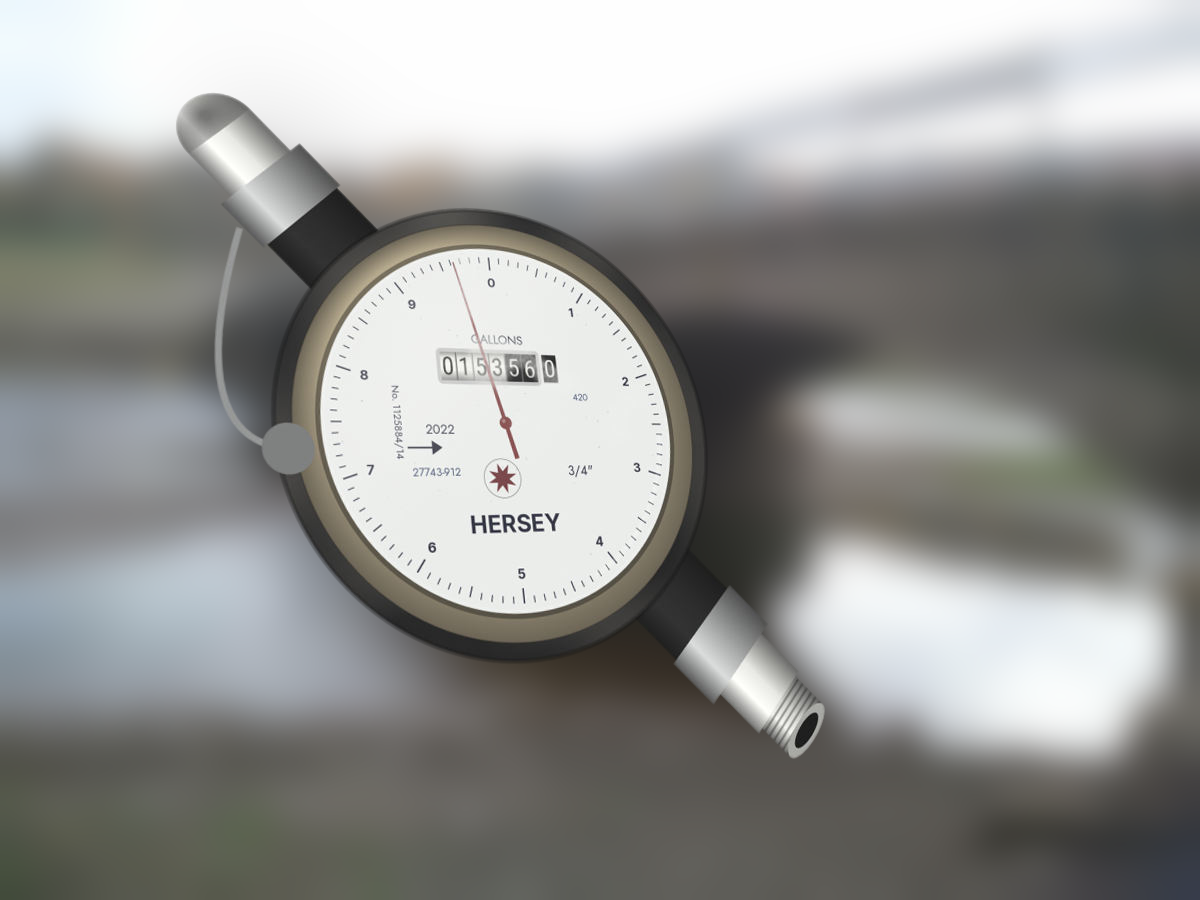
153559.6 gal
